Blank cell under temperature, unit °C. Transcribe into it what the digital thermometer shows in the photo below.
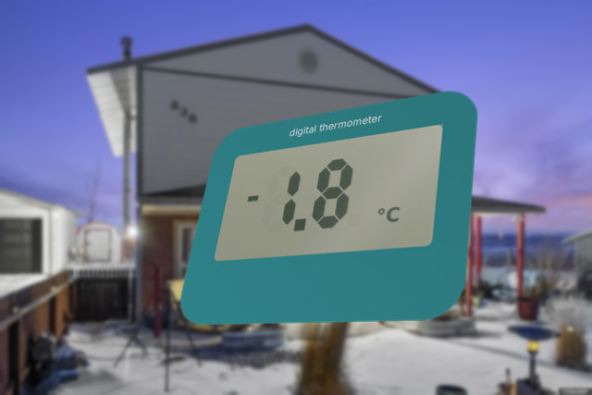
-1.8 °C
